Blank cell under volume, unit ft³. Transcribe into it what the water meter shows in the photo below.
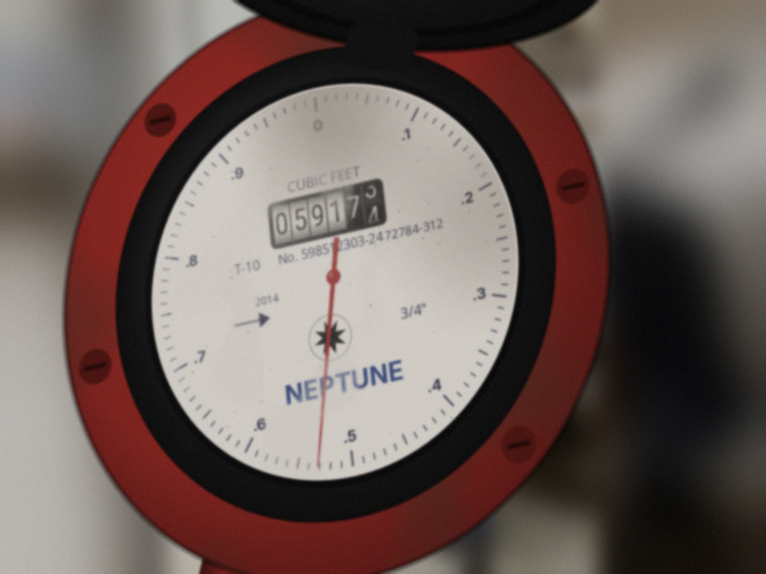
59173.53 ft³
